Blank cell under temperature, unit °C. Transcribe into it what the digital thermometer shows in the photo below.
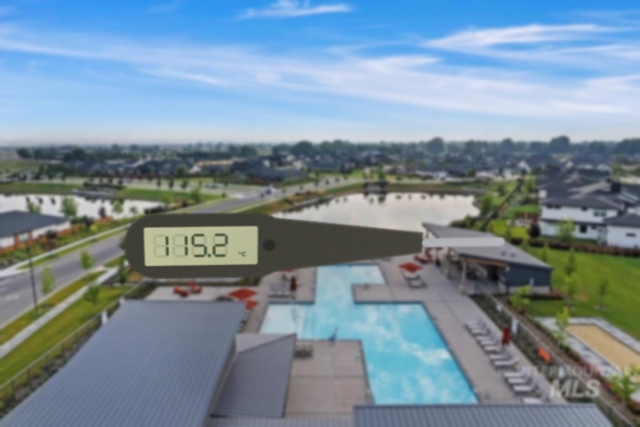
115.2 °C
